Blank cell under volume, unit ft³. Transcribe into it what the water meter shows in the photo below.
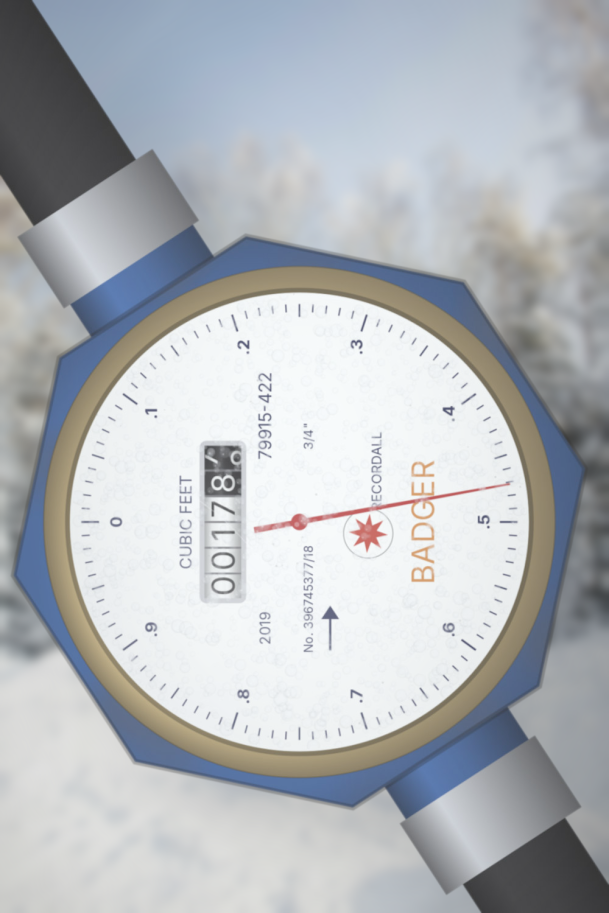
1787.47 ft³
